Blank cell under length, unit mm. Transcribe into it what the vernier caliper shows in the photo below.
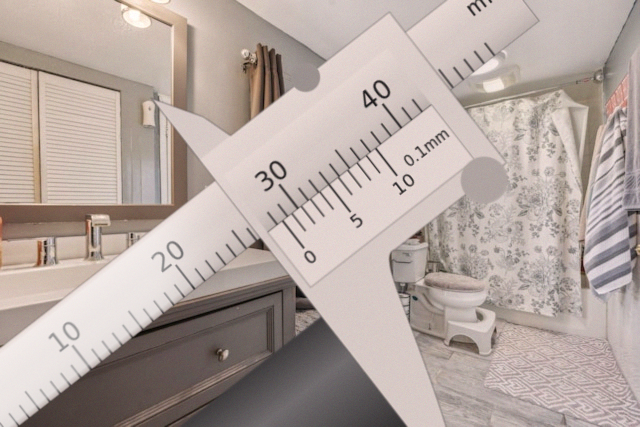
28.5 mm
